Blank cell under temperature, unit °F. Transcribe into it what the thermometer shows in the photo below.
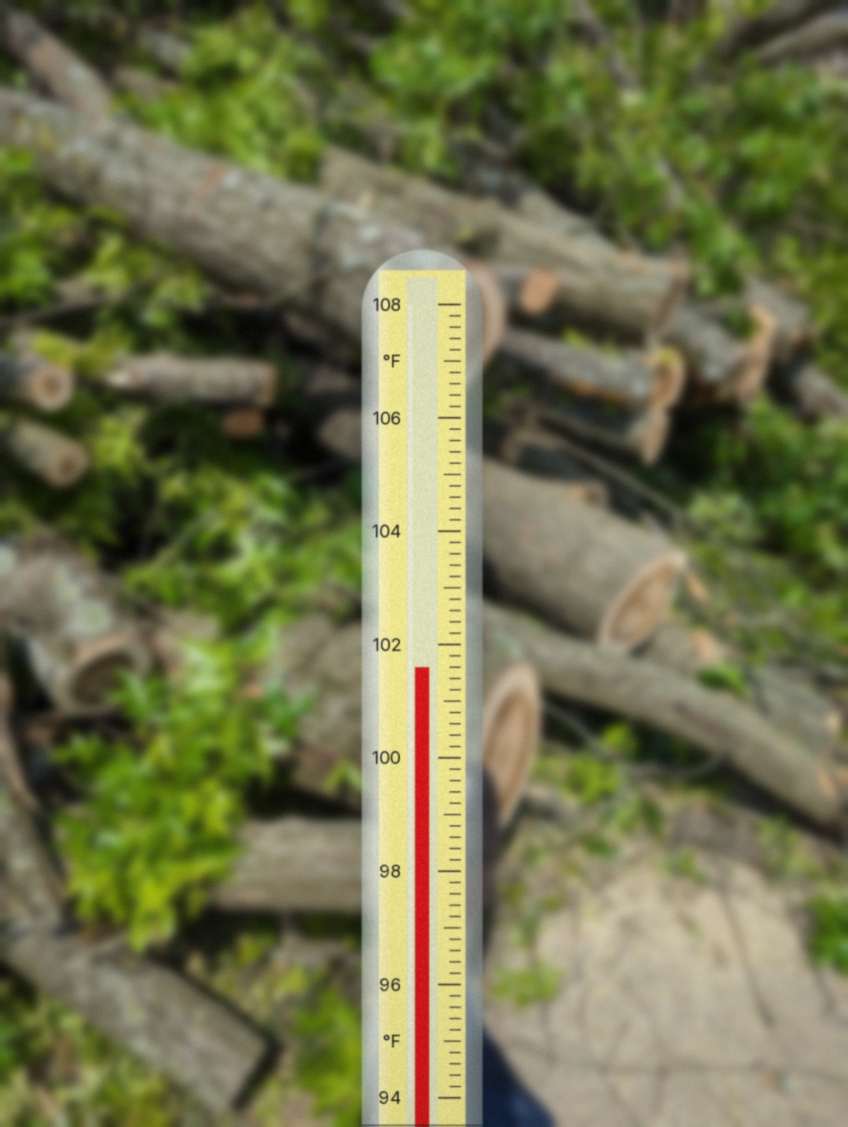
101.6 °F
